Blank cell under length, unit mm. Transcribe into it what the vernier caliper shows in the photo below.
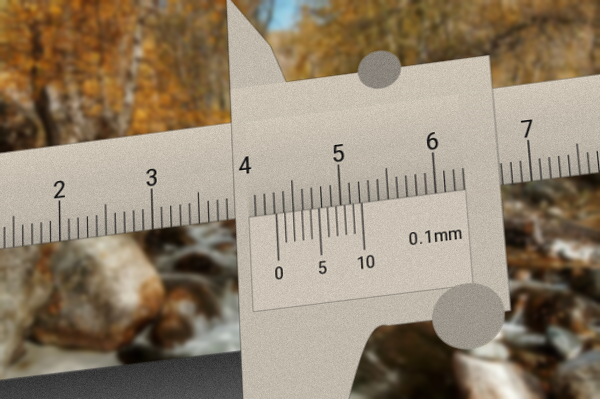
43.2 mm
